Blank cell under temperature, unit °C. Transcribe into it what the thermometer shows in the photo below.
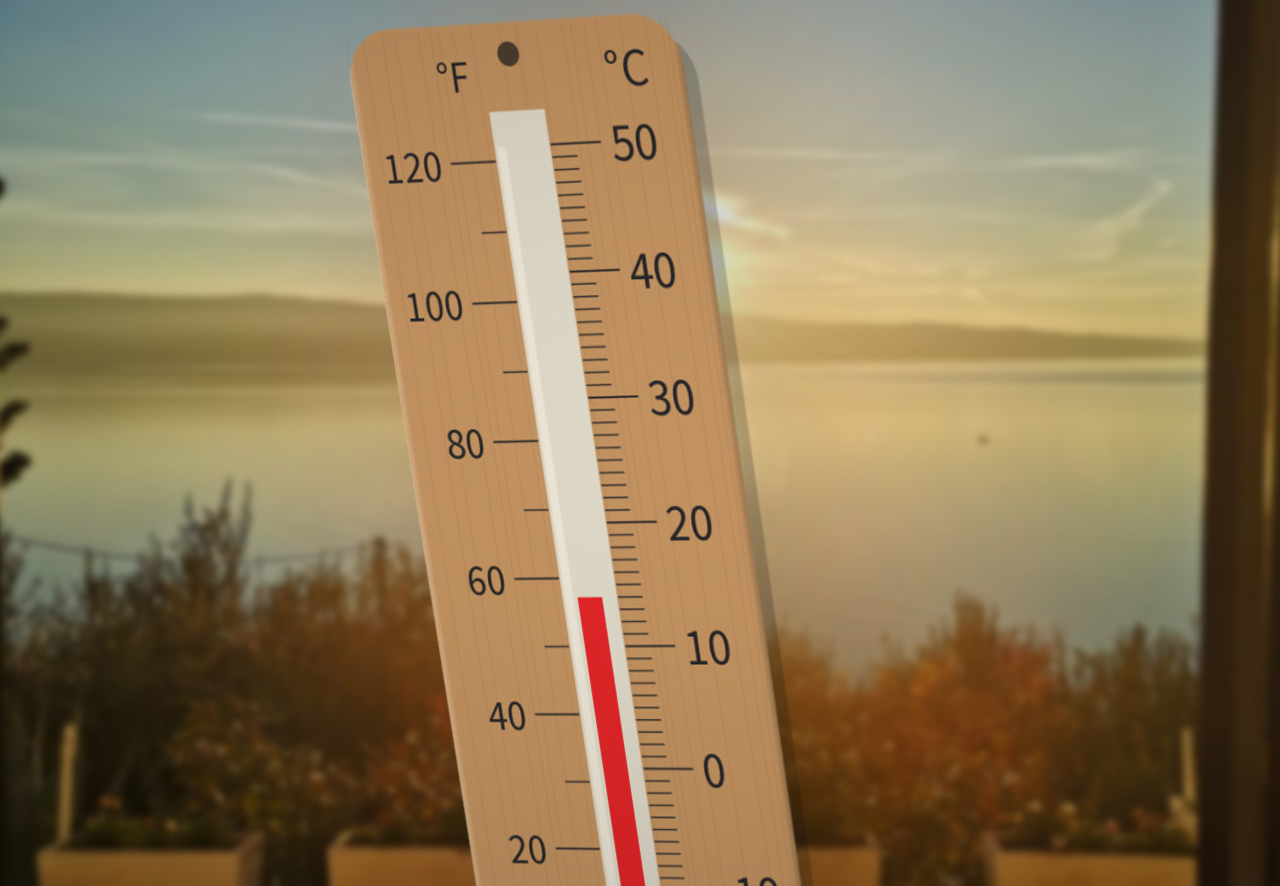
14 °C
